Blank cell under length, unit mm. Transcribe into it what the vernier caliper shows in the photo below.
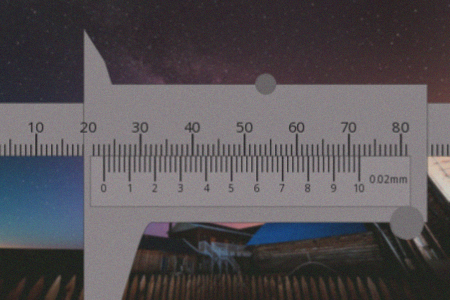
23.0 mm
